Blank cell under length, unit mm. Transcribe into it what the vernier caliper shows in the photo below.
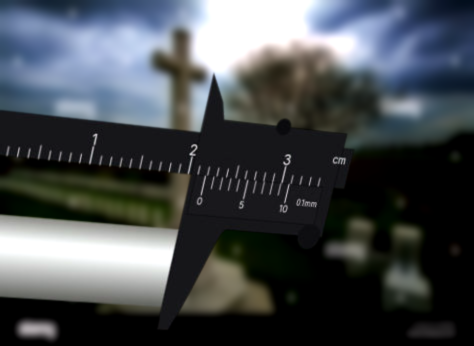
21.8 mm
